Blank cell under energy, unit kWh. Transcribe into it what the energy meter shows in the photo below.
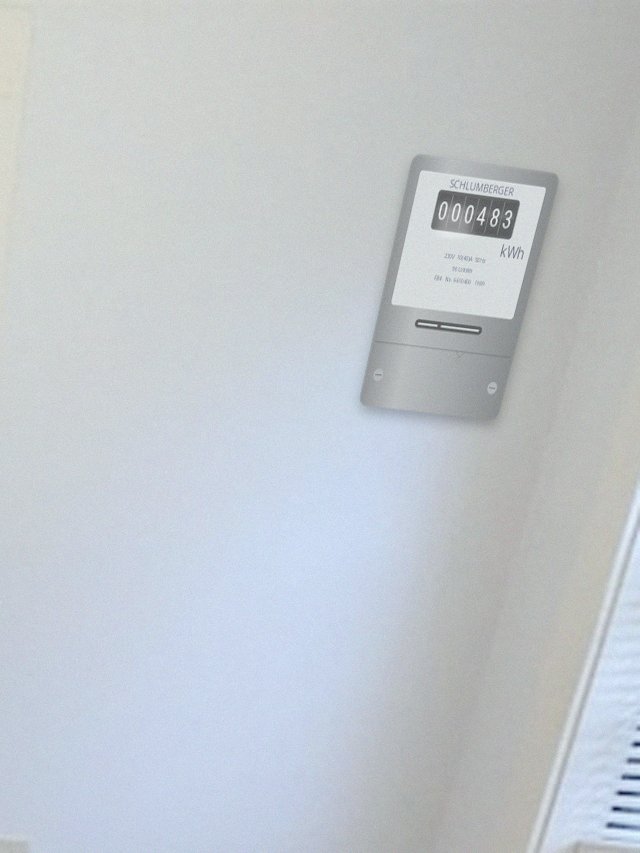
483 kWh
